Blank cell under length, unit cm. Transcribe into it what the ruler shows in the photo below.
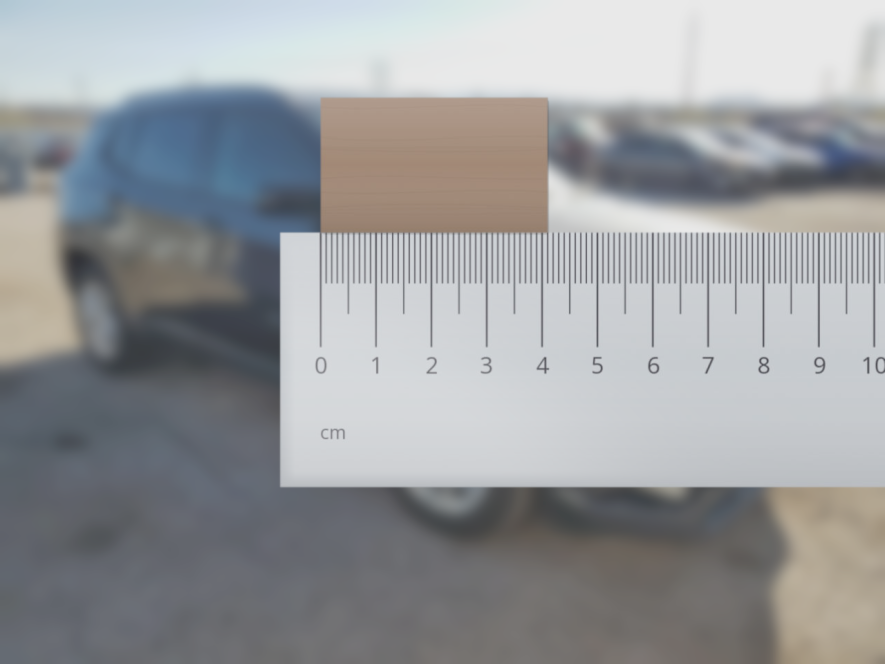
4.1 cm
